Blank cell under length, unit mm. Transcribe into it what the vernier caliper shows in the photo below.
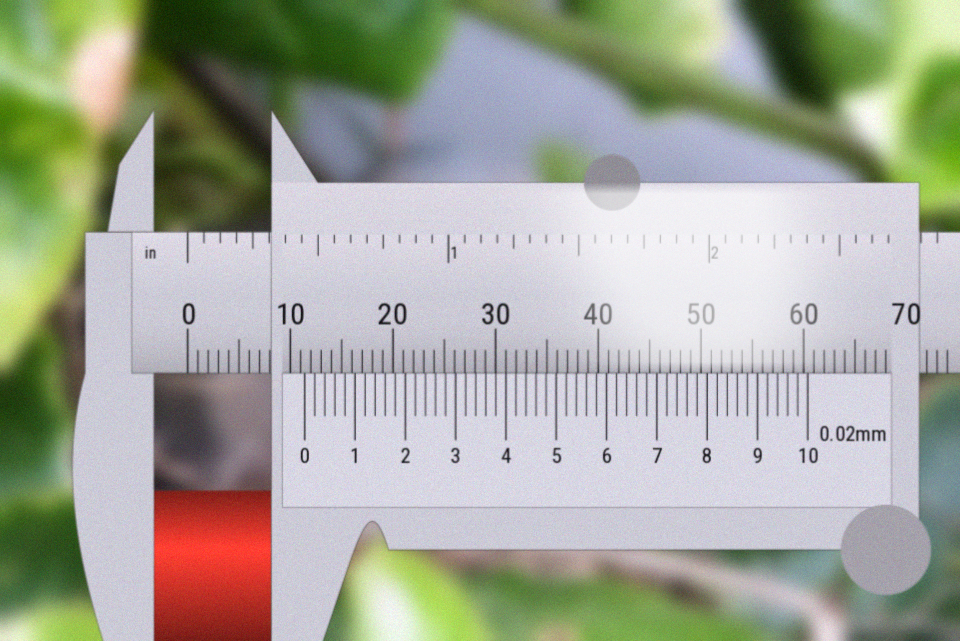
11.4 mm
